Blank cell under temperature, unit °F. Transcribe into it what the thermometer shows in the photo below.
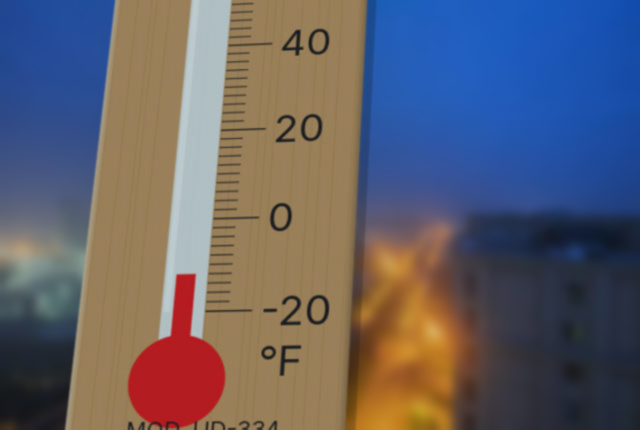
-12 °F
